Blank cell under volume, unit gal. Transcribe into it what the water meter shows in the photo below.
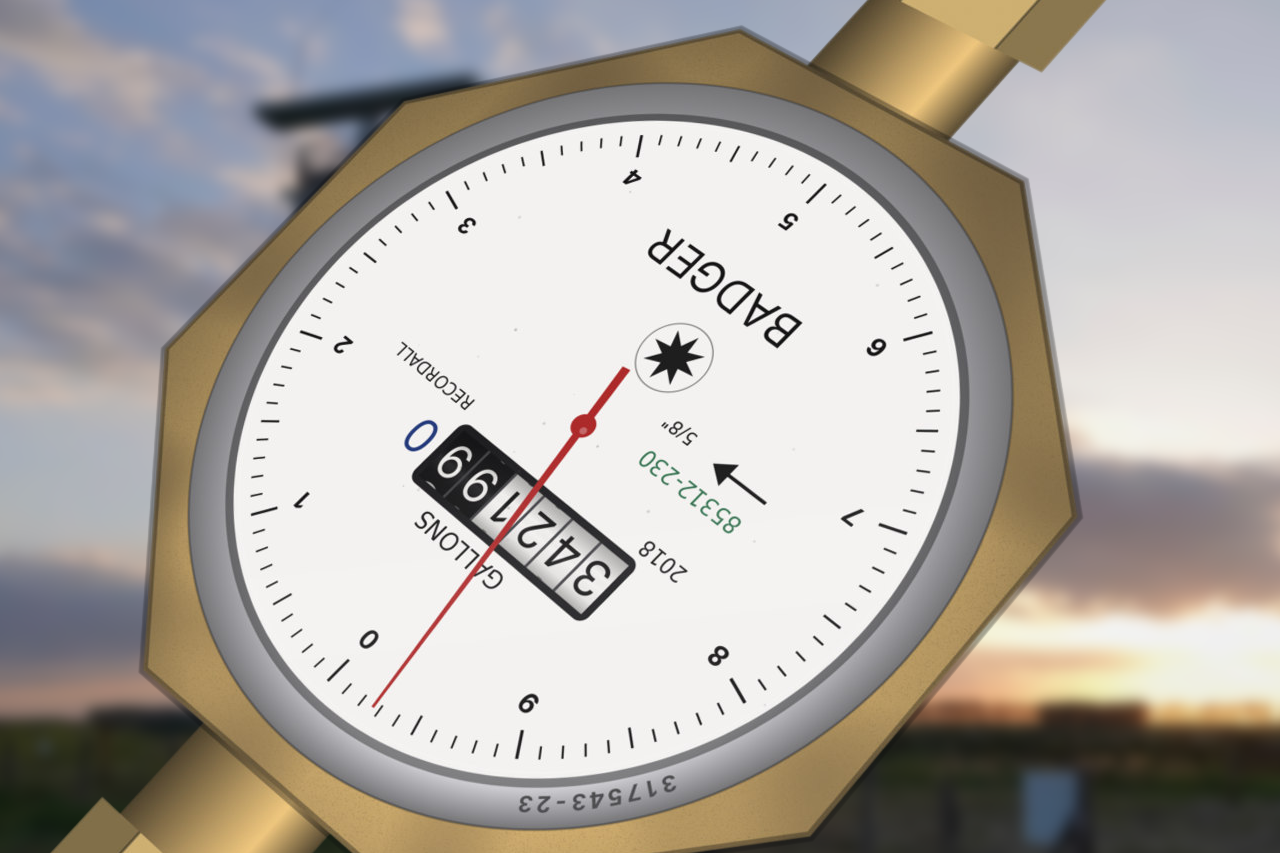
3421989.7 gal
